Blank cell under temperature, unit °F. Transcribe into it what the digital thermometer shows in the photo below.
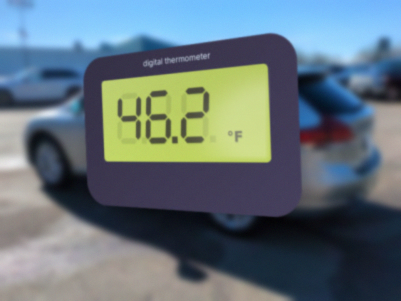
46.2 °F
